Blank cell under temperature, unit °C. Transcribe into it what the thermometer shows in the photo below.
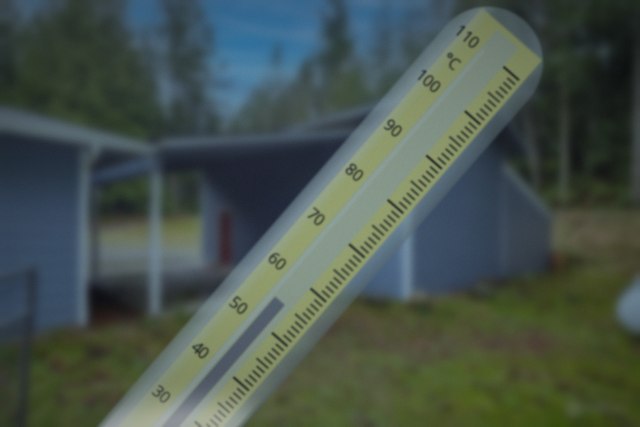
55 °C
